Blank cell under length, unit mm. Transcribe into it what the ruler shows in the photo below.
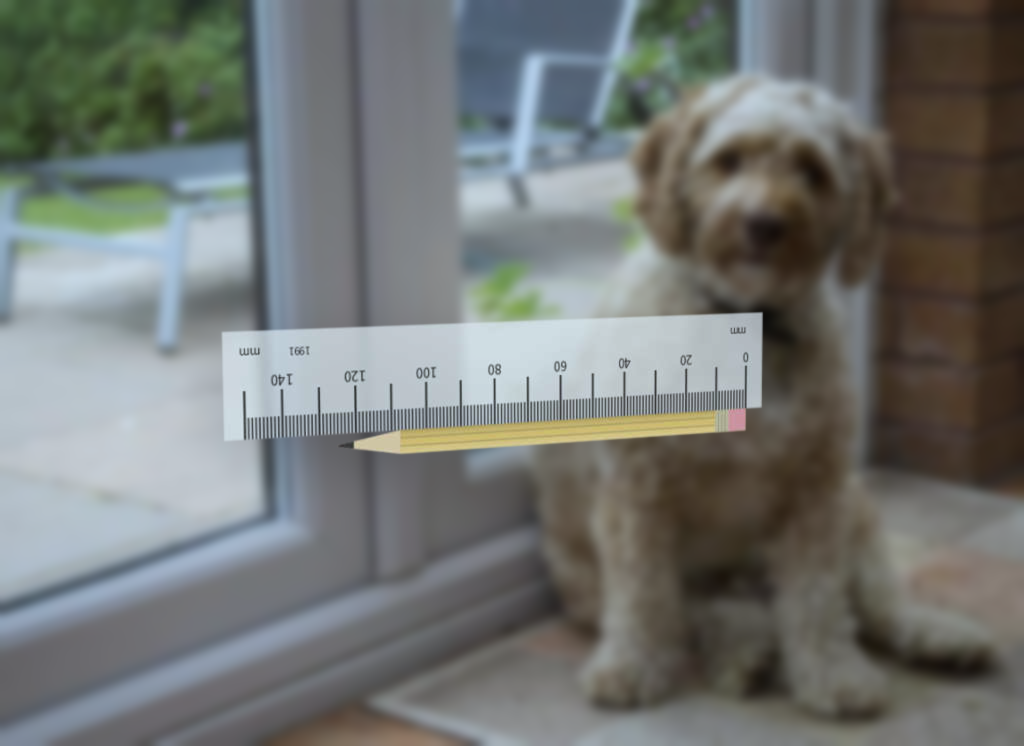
125 mm
